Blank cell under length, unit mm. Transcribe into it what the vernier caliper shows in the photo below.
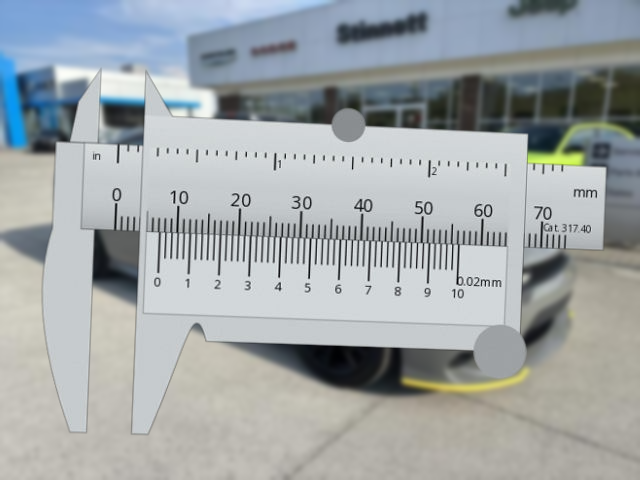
7.2 mm
